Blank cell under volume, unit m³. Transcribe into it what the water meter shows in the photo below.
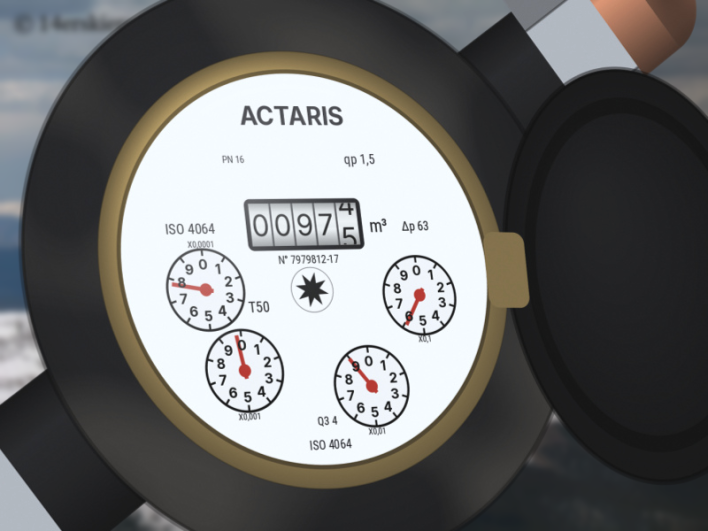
974.5897 m³
